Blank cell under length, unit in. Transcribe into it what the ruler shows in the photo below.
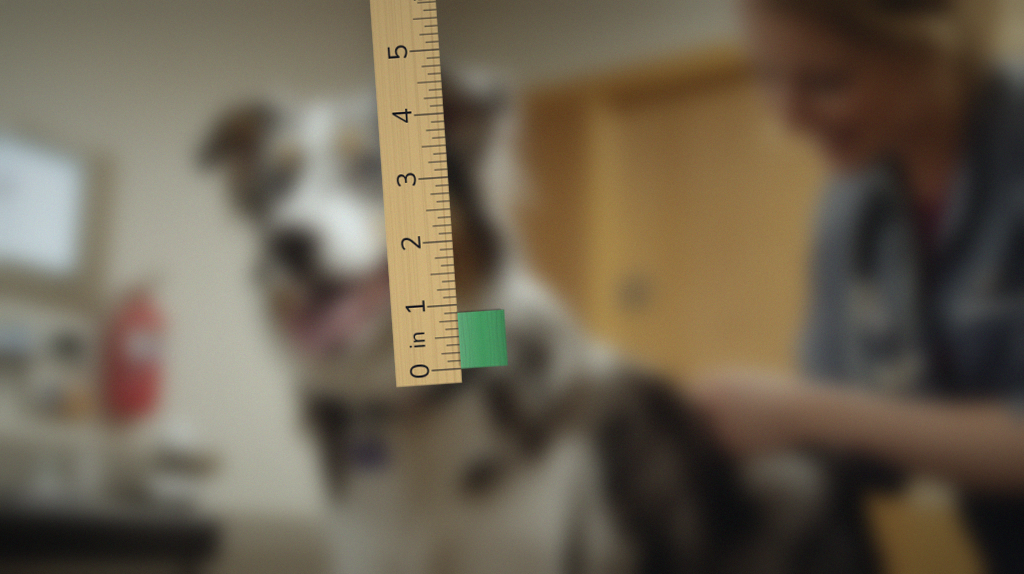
0.875 in
